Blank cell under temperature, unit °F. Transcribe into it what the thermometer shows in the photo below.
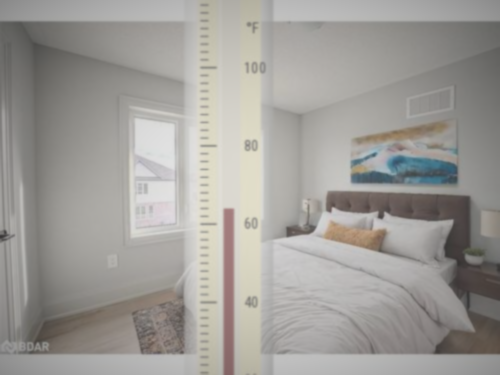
64 °F
